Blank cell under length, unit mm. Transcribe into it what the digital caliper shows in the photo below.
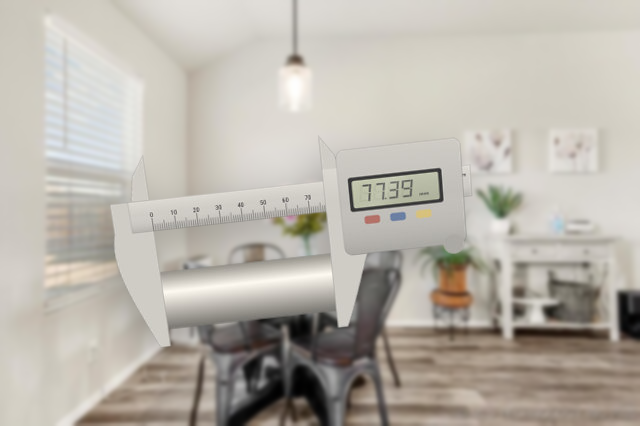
77.39 mm
